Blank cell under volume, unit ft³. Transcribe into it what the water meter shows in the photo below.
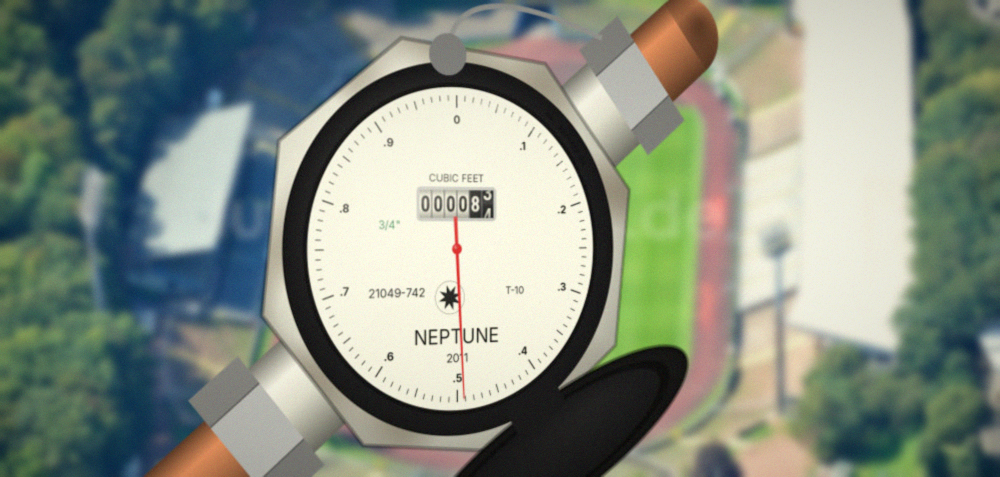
83.49 ft³
